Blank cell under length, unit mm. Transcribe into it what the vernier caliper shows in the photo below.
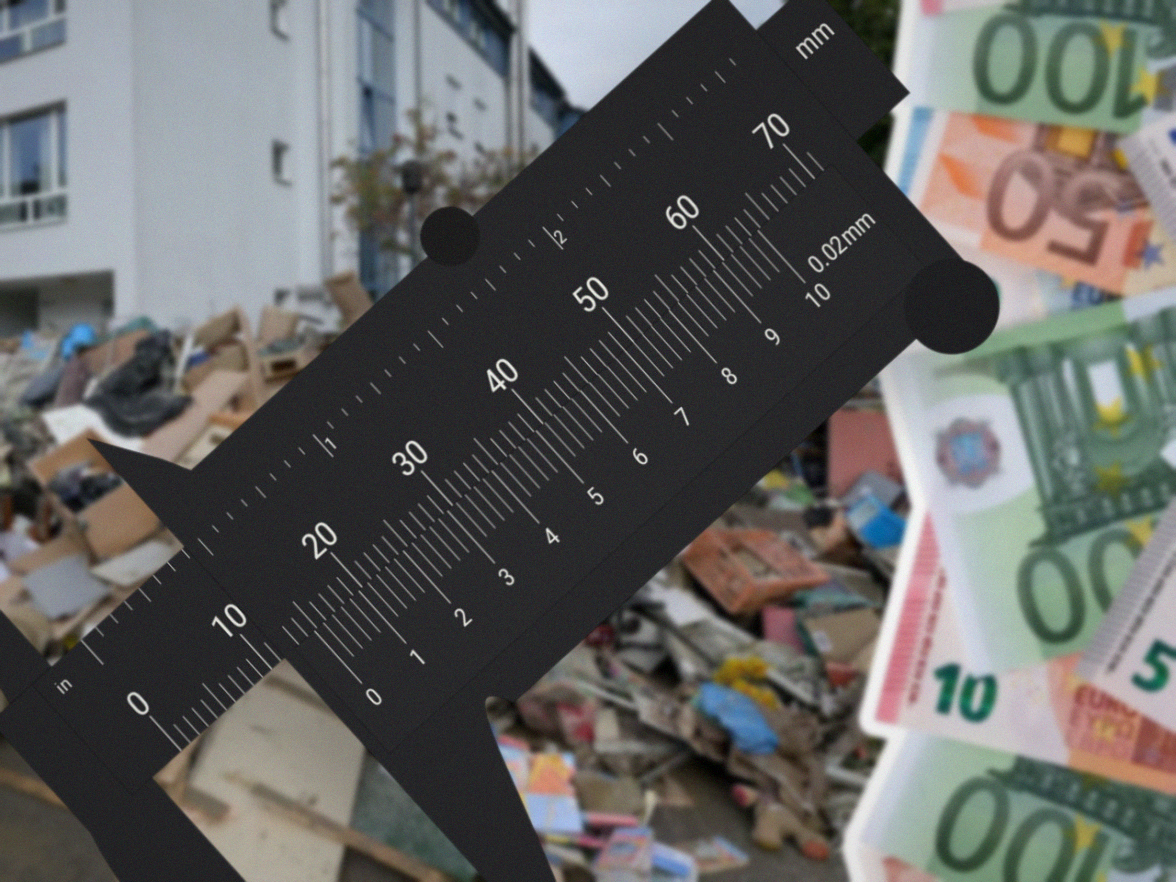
14.7 mm
